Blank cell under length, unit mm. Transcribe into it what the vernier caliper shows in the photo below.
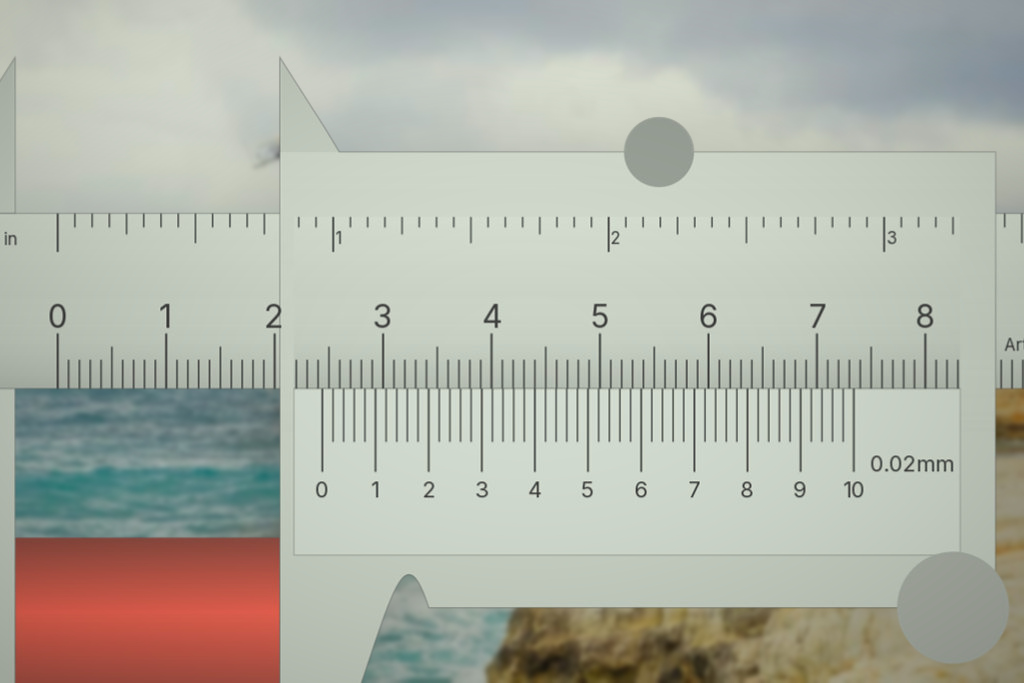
24.4 mm
